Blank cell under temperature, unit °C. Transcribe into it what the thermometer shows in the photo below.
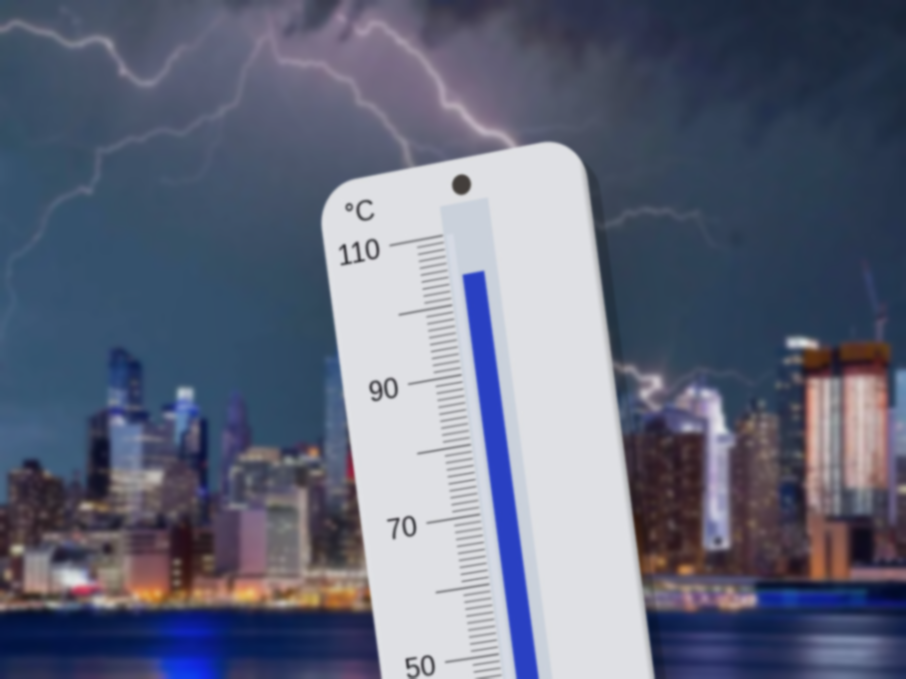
104 °C
